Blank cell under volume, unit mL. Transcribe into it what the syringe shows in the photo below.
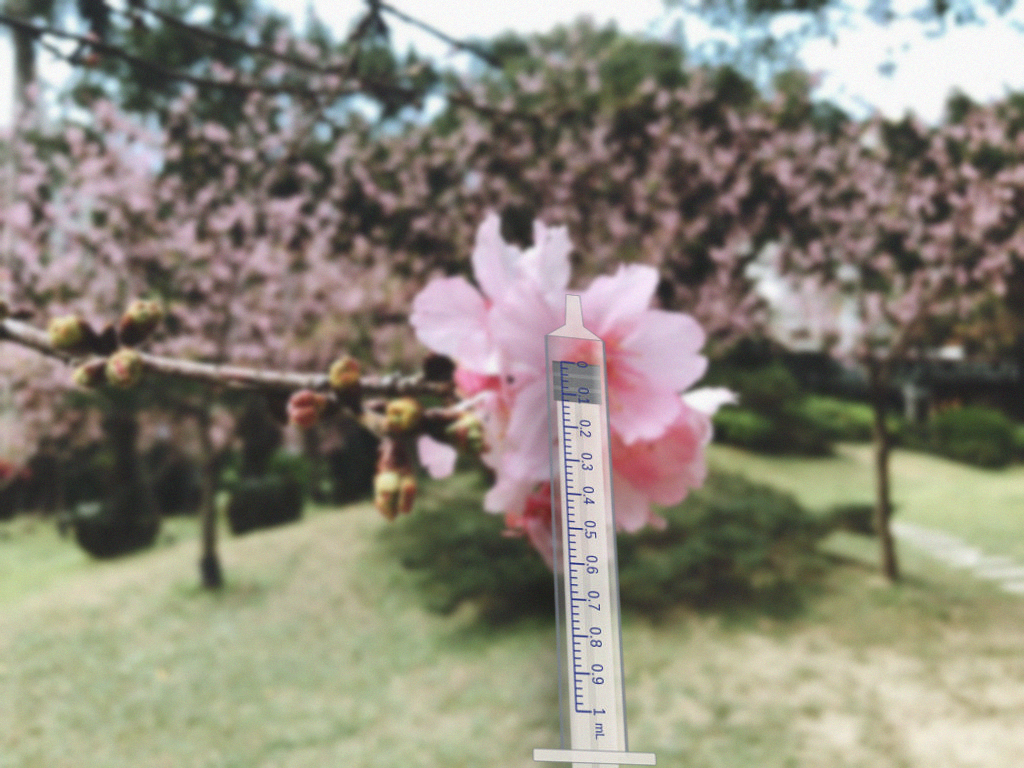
0 mL
